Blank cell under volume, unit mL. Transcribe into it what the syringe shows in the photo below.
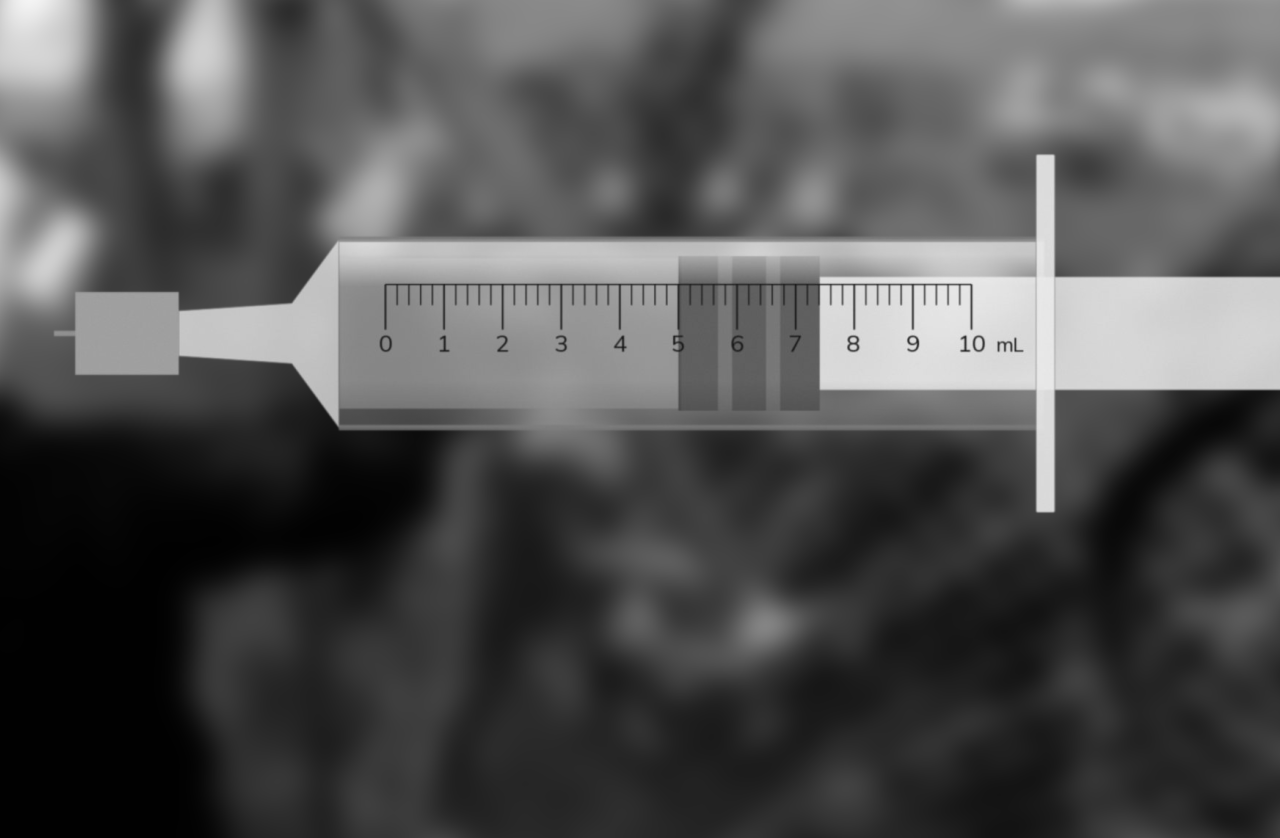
5 mL
